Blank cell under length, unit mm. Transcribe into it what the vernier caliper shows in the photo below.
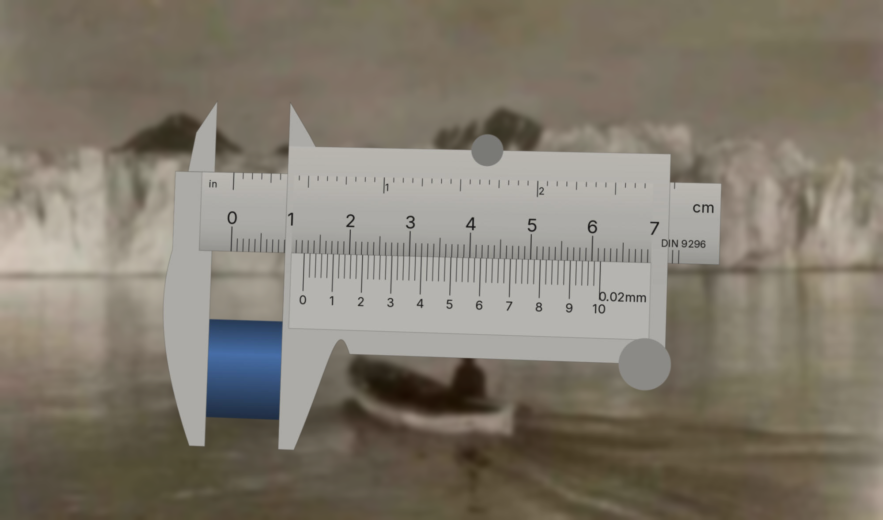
12.4 mm
